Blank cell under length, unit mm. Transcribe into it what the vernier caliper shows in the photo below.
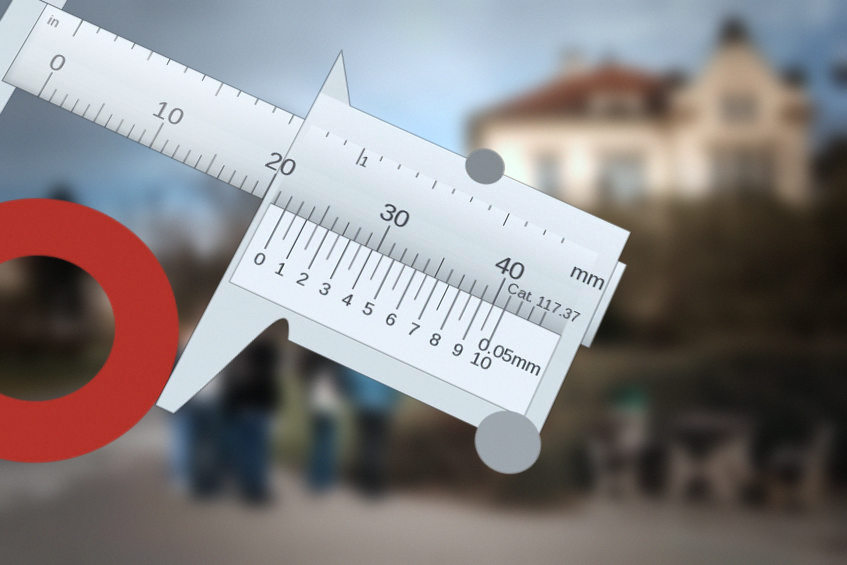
22.0 mm
